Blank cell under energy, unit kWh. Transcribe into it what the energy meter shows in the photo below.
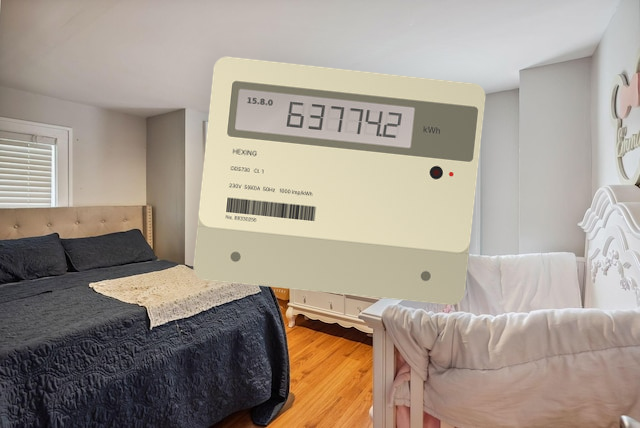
63774.2 kWh
